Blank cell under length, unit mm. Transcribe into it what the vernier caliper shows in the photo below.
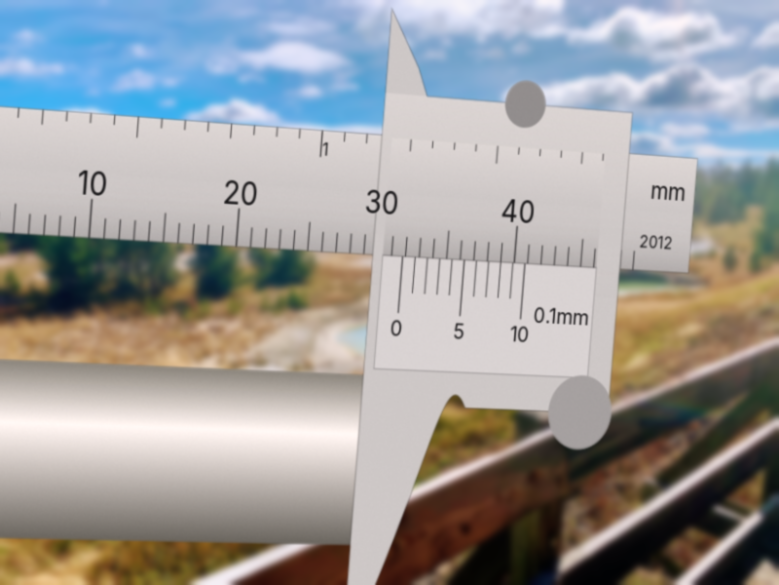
31.8 mm
